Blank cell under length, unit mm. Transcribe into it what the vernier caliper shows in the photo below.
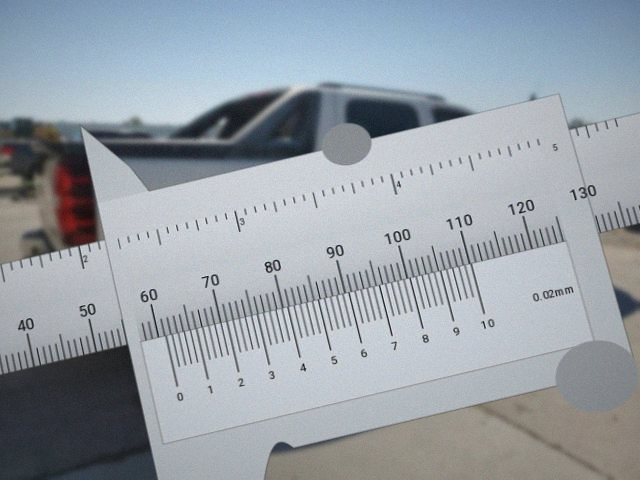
61.2 mm
